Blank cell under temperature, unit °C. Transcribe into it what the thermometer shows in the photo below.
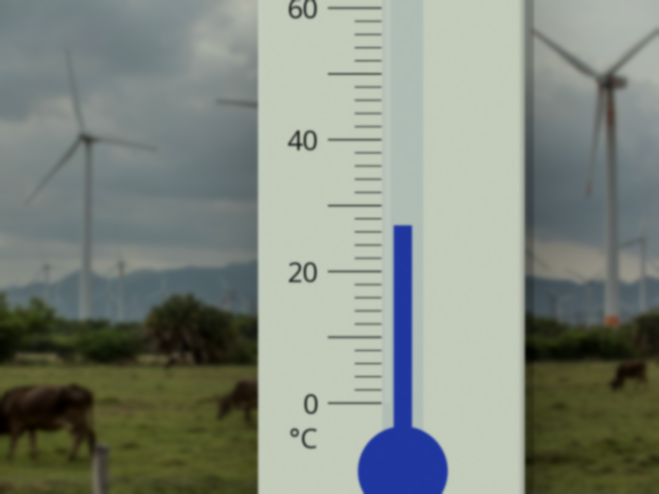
27 °C
